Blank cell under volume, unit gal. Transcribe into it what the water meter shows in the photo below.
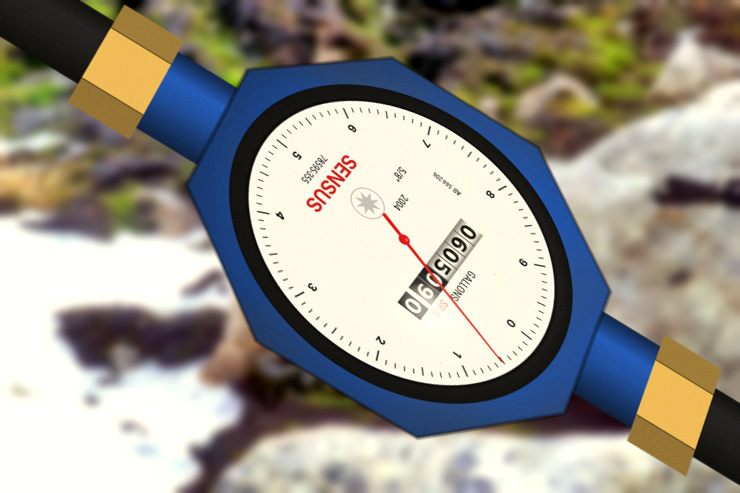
605090.5 gal
